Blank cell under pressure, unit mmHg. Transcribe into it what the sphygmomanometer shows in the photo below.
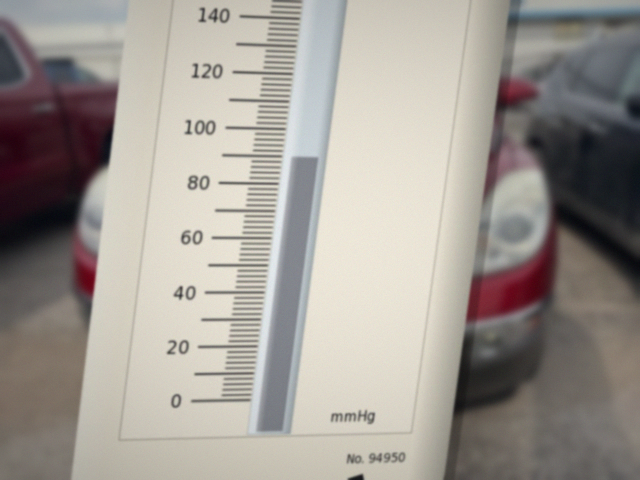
90 mmHg
